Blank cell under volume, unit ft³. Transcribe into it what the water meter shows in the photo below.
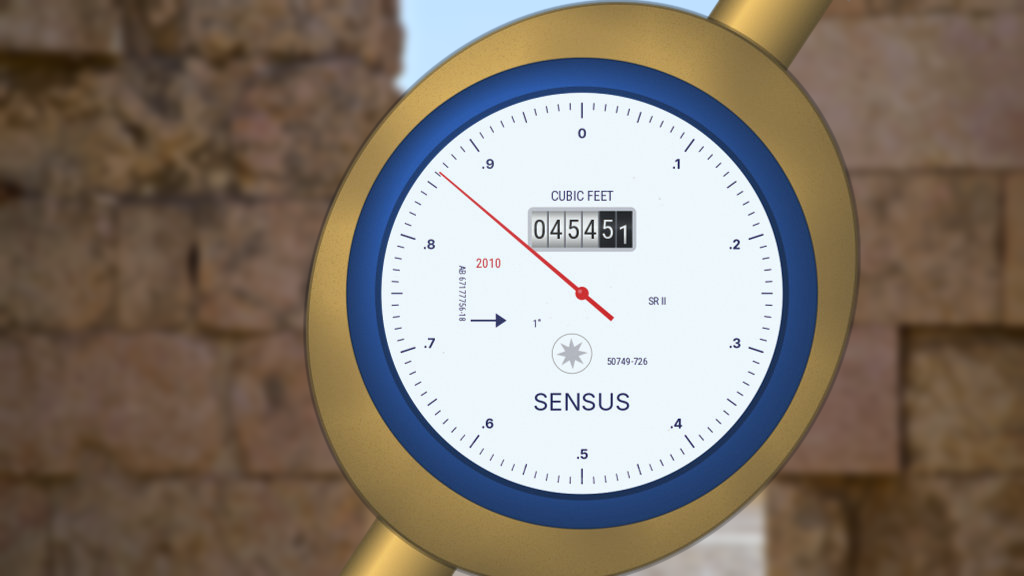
45450.86 ft³
